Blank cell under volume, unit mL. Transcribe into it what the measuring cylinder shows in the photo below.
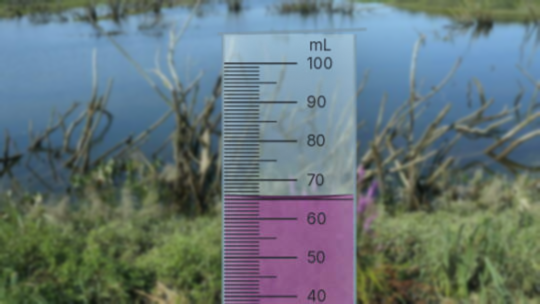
65 mL
